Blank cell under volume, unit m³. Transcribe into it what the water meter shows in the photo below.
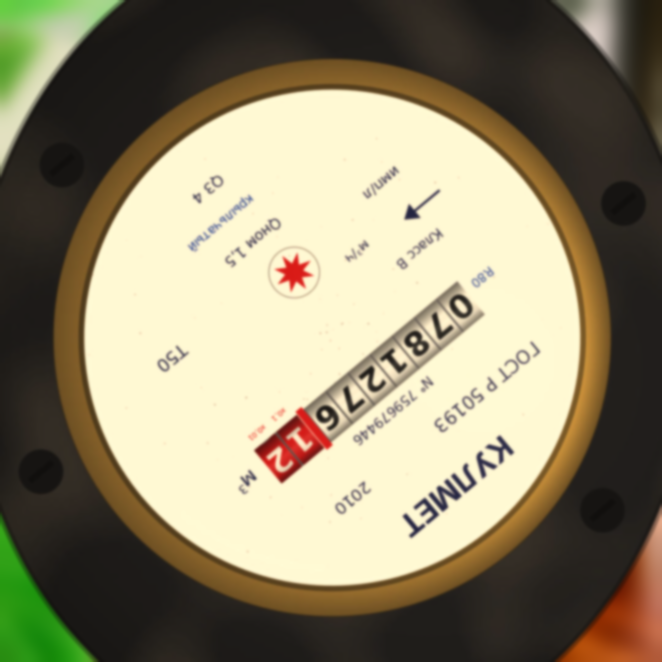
781276.12 m³
